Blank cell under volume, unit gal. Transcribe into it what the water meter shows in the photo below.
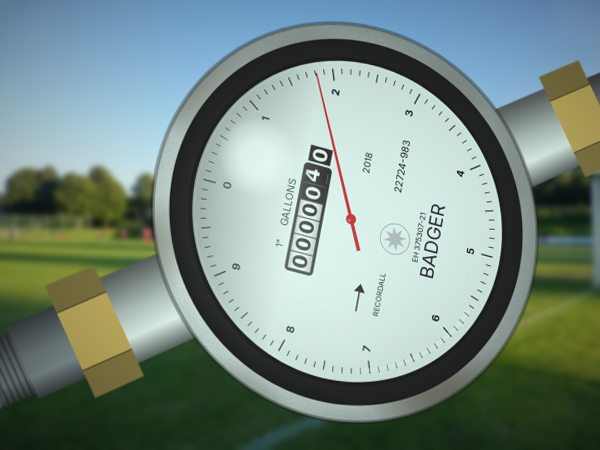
41.8 gal
